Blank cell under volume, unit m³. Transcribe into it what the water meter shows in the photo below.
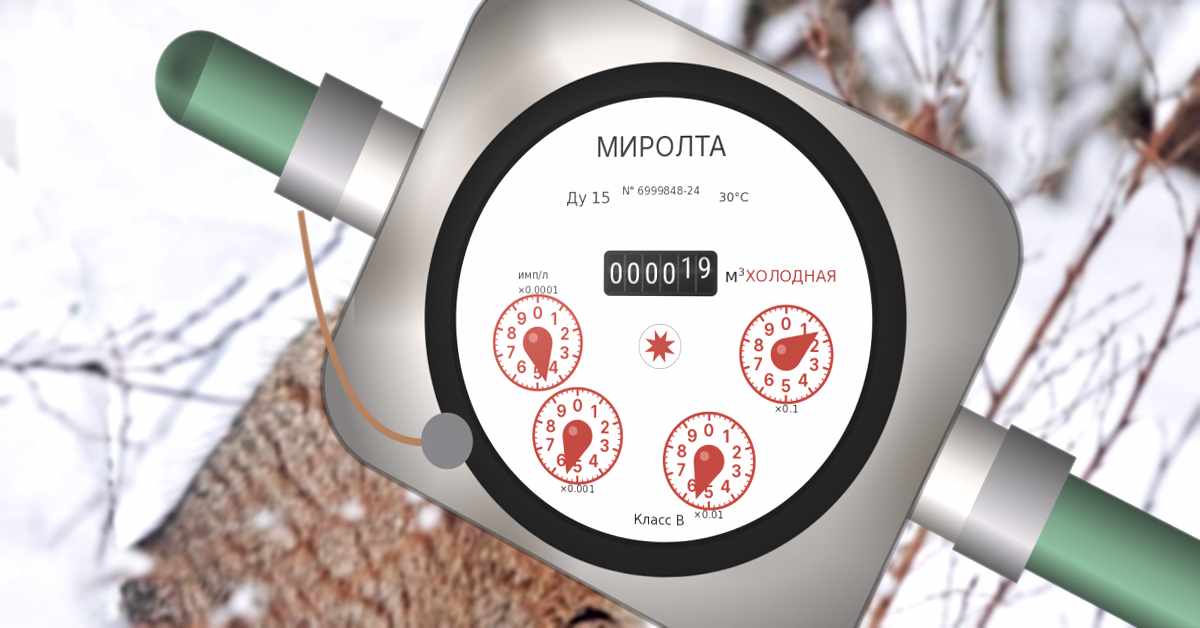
19.1554 m³
